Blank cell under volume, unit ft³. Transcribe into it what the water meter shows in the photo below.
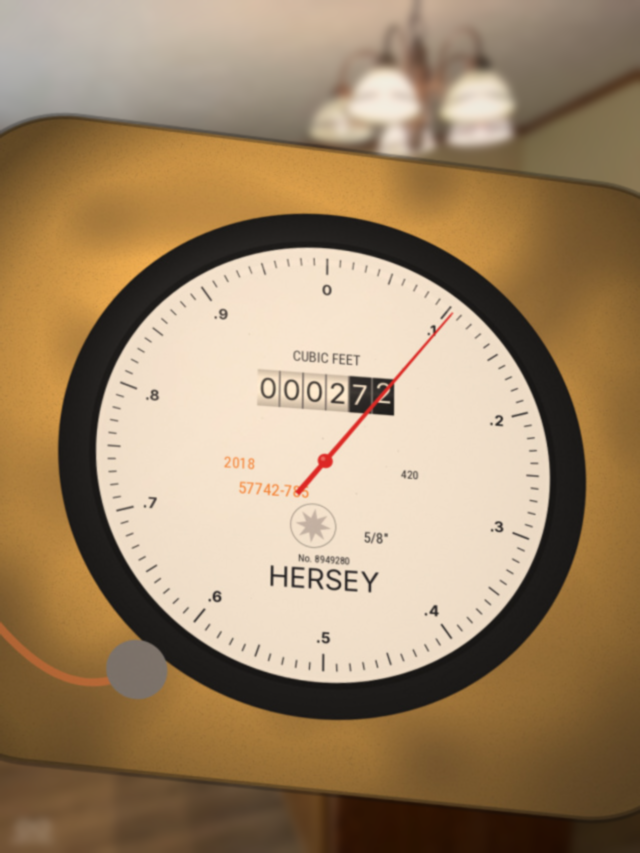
272.10 ft³
